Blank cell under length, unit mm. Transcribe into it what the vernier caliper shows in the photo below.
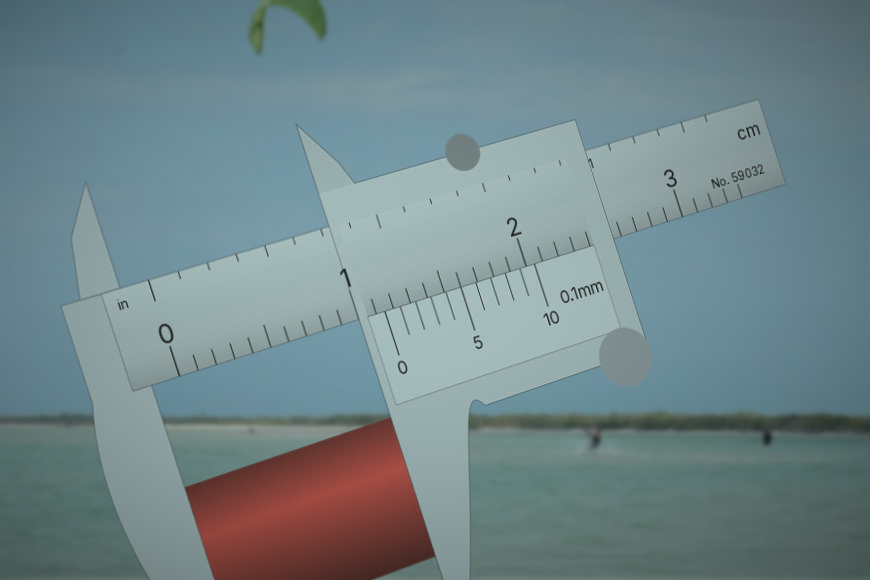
11.5 mm
